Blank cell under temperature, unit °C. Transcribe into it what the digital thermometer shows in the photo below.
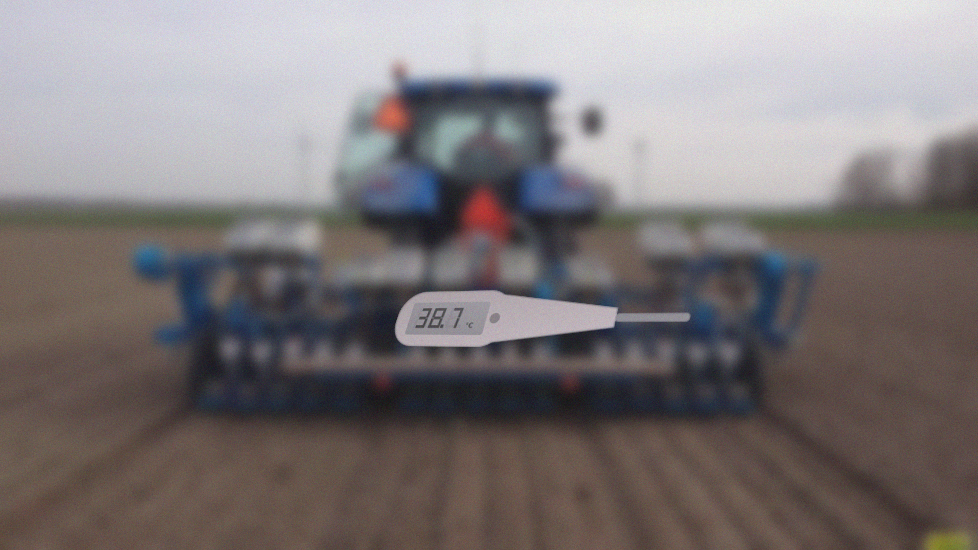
38.7 °C
